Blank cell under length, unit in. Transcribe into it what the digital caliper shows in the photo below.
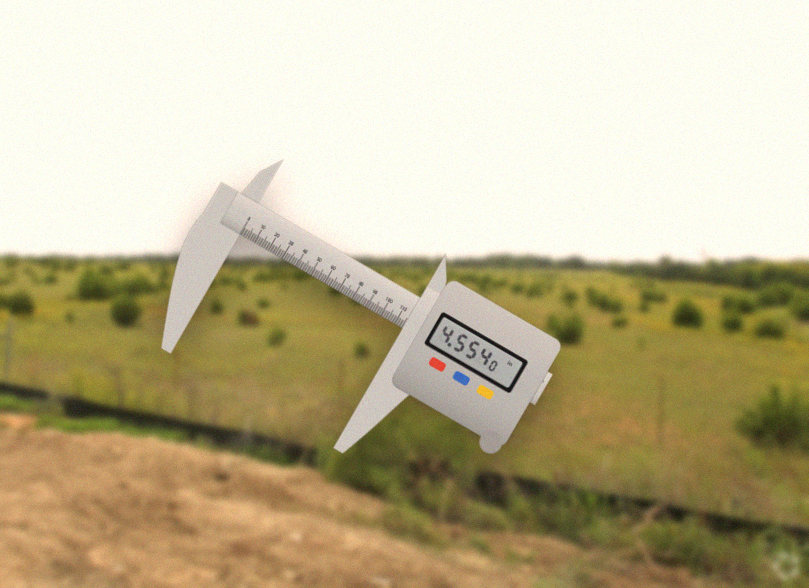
4.5540 in
